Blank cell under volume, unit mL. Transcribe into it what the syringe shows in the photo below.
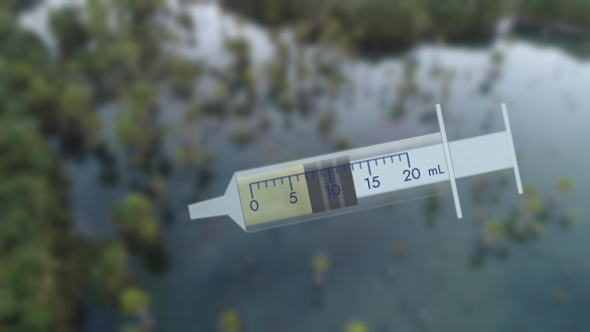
7 mL
